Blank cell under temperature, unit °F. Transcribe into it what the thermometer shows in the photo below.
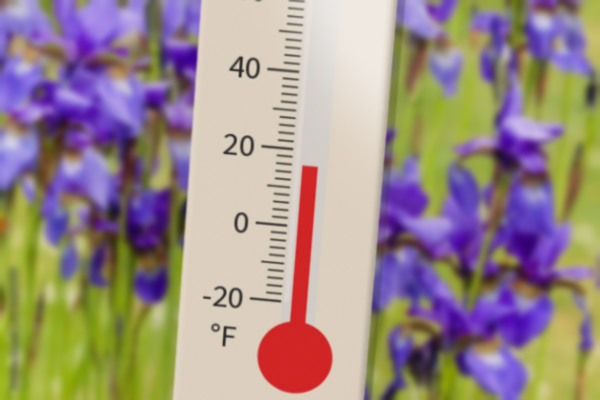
16 °F
